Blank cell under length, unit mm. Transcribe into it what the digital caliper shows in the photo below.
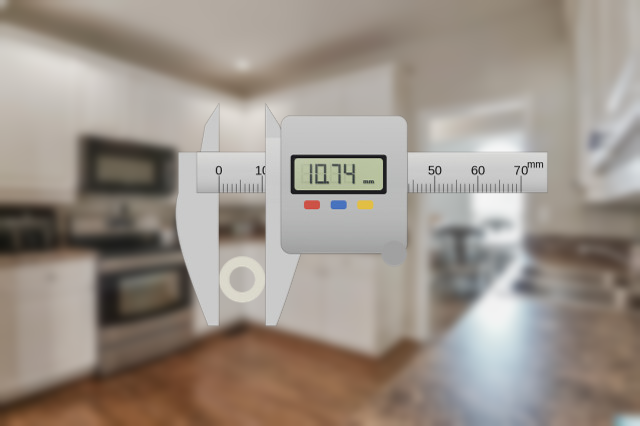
10.74 mm
